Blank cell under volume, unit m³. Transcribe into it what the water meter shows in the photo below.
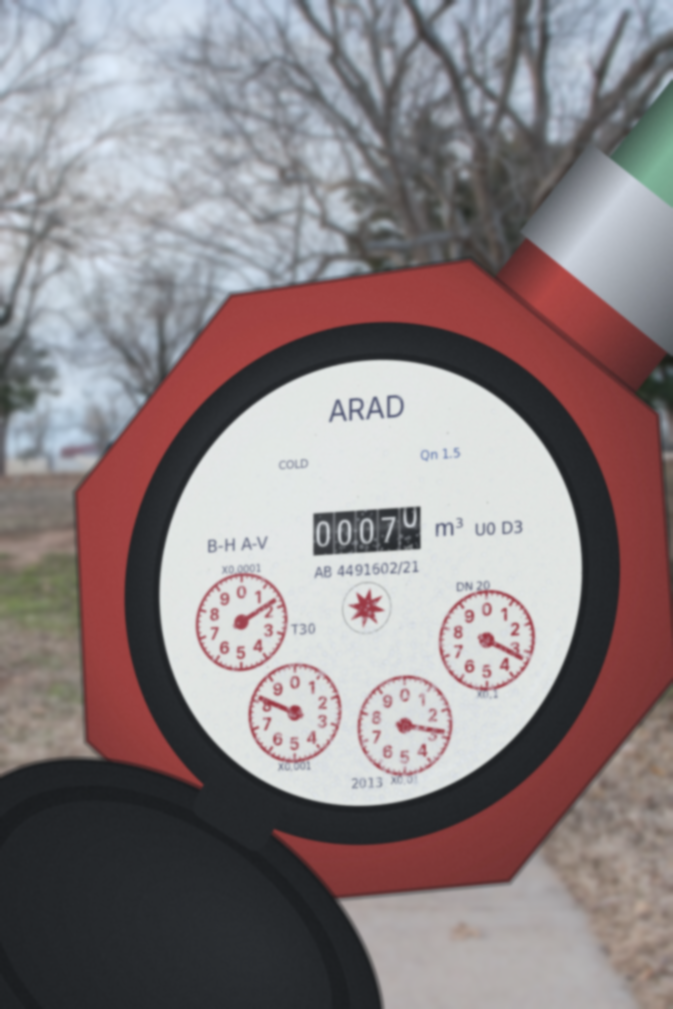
70.3281 m³
